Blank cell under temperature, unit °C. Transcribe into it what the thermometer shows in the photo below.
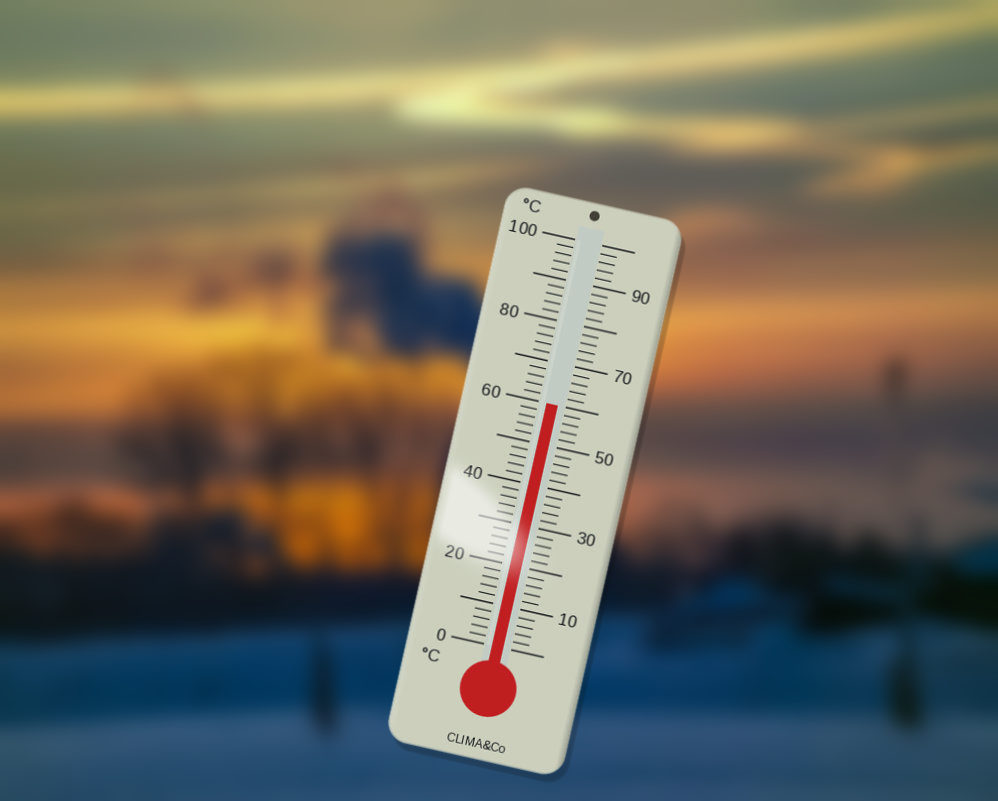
60 °C
